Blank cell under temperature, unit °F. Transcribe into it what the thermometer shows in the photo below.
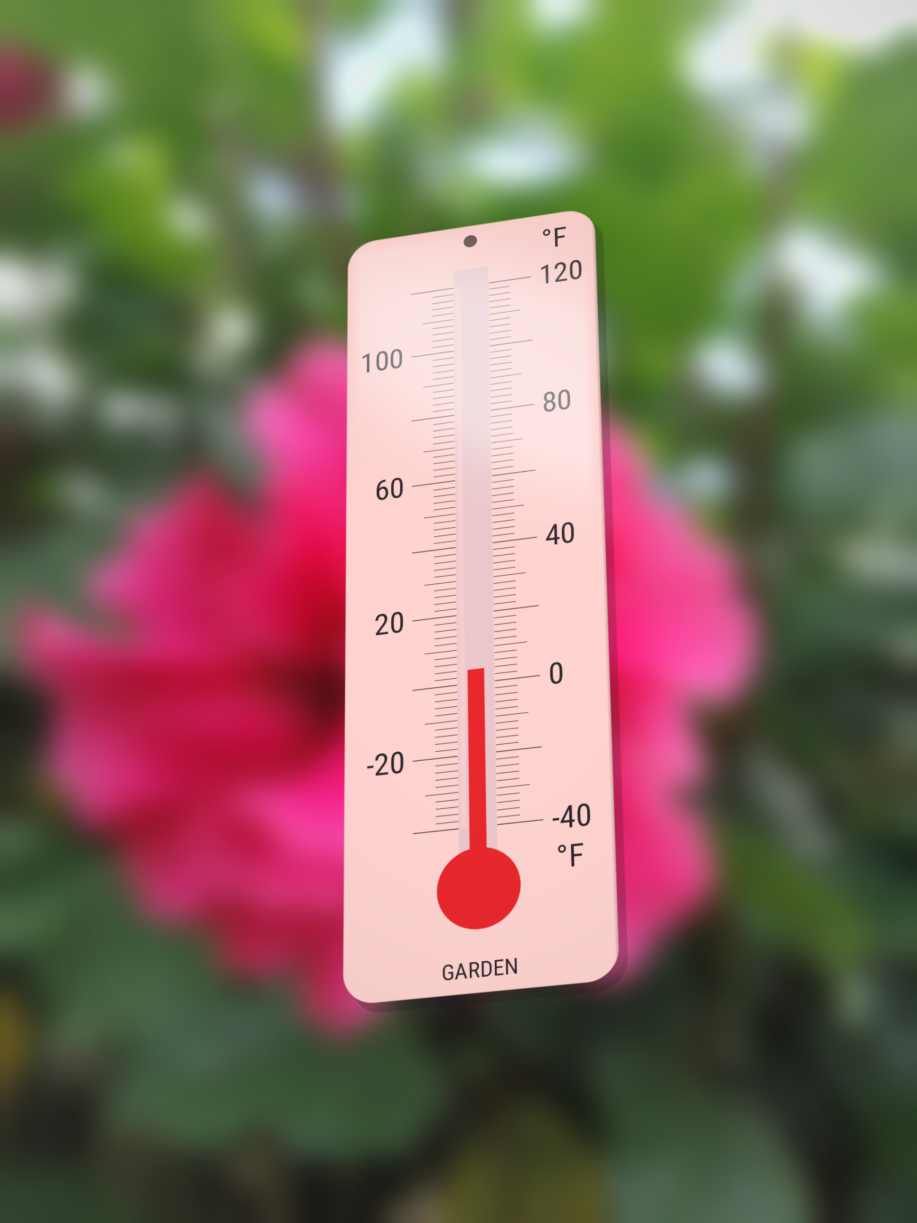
4 °F
